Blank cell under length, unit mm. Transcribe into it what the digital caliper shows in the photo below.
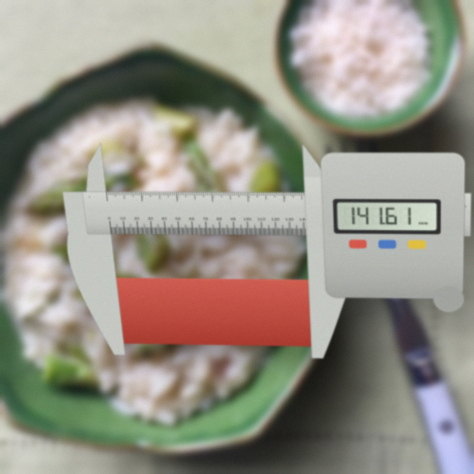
141.61 mm
